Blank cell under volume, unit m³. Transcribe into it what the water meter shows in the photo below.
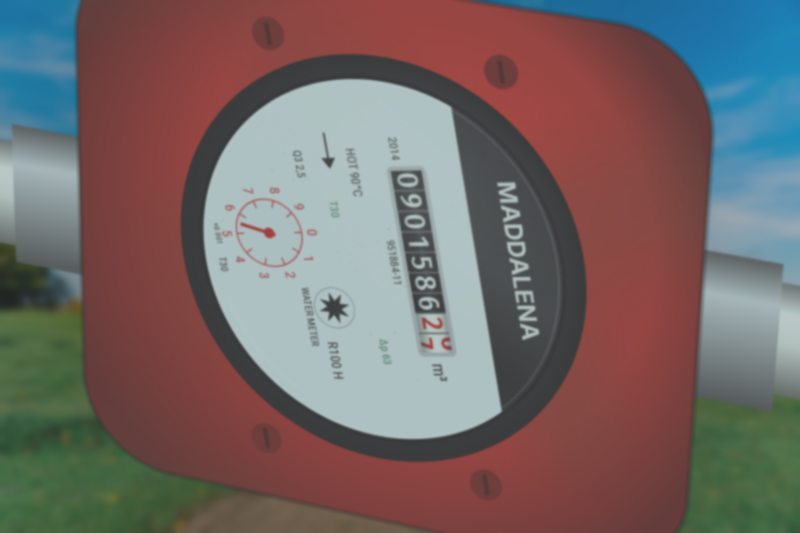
901586.265 m³
